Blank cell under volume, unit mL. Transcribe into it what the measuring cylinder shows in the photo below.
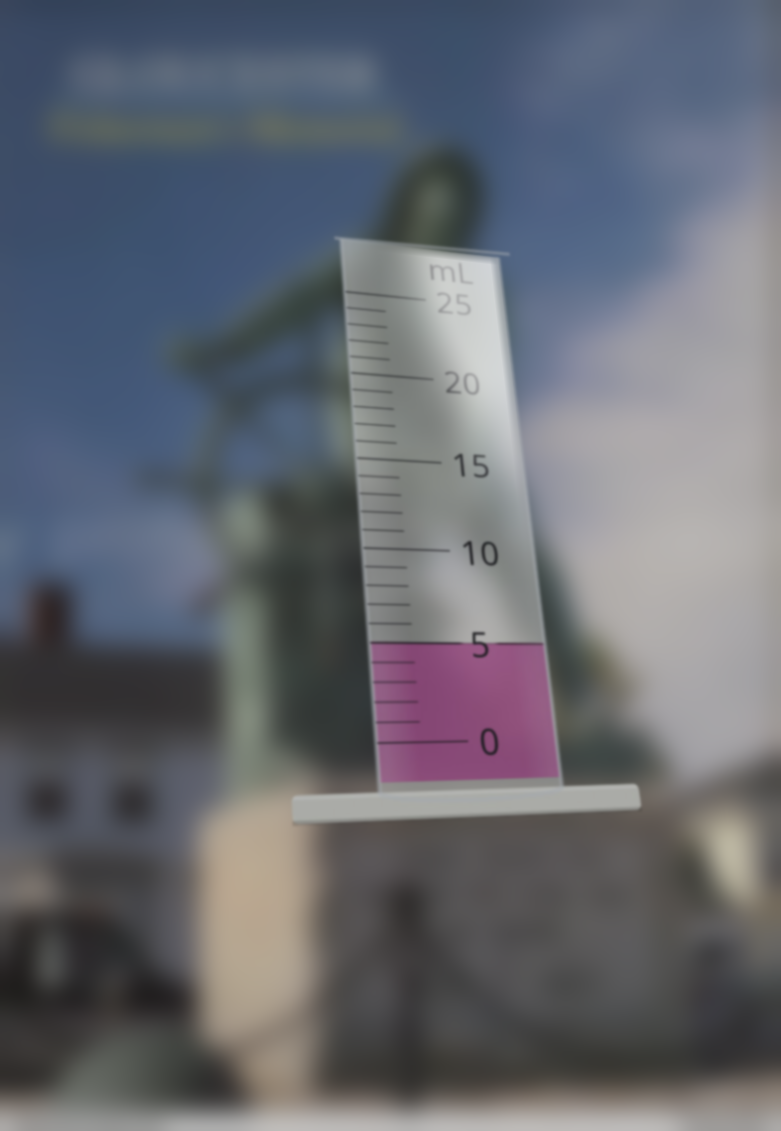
5 mL
